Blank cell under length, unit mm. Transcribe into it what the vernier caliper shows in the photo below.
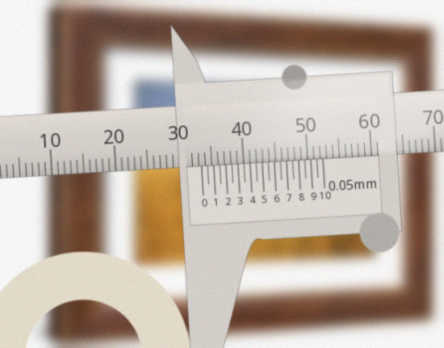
33.4 mm
